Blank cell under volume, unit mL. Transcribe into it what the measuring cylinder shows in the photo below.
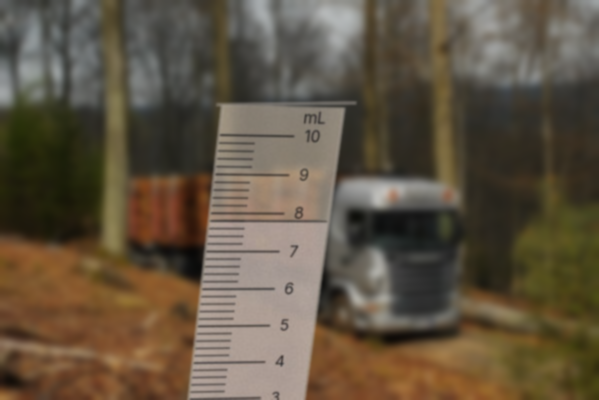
7.8 mL
